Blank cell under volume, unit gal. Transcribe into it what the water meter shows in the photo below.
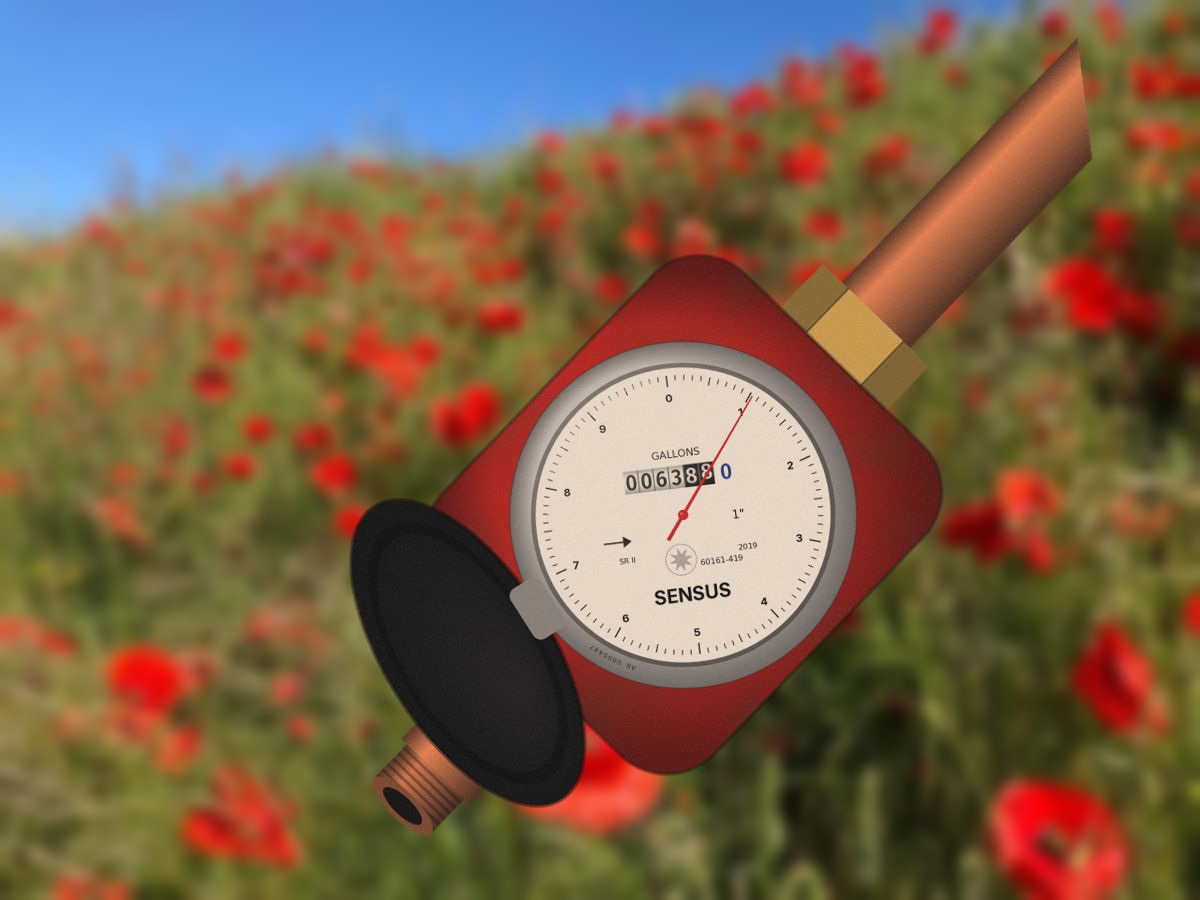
63881.0 gal
